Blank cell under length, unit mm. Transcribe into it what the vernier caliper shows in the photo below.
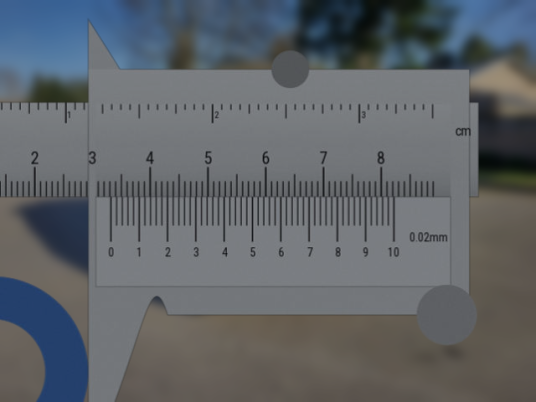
33.2 mm
